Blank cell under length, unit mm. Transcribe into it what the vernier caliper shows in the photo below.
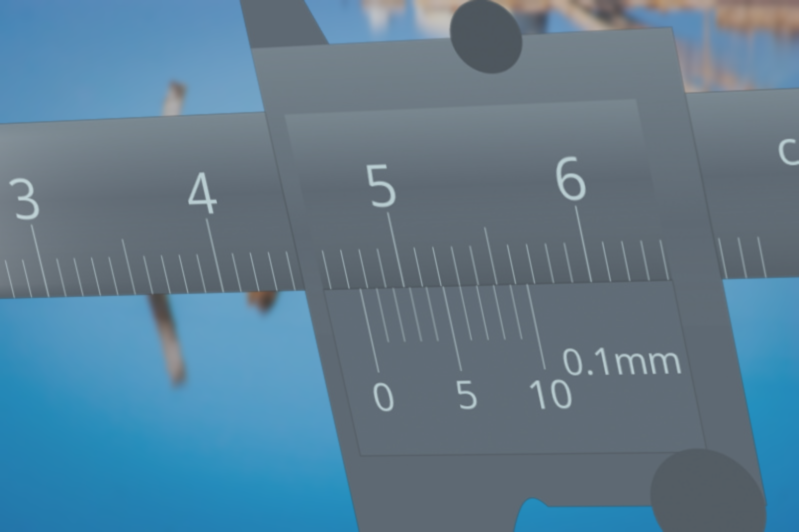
47.6 mm
